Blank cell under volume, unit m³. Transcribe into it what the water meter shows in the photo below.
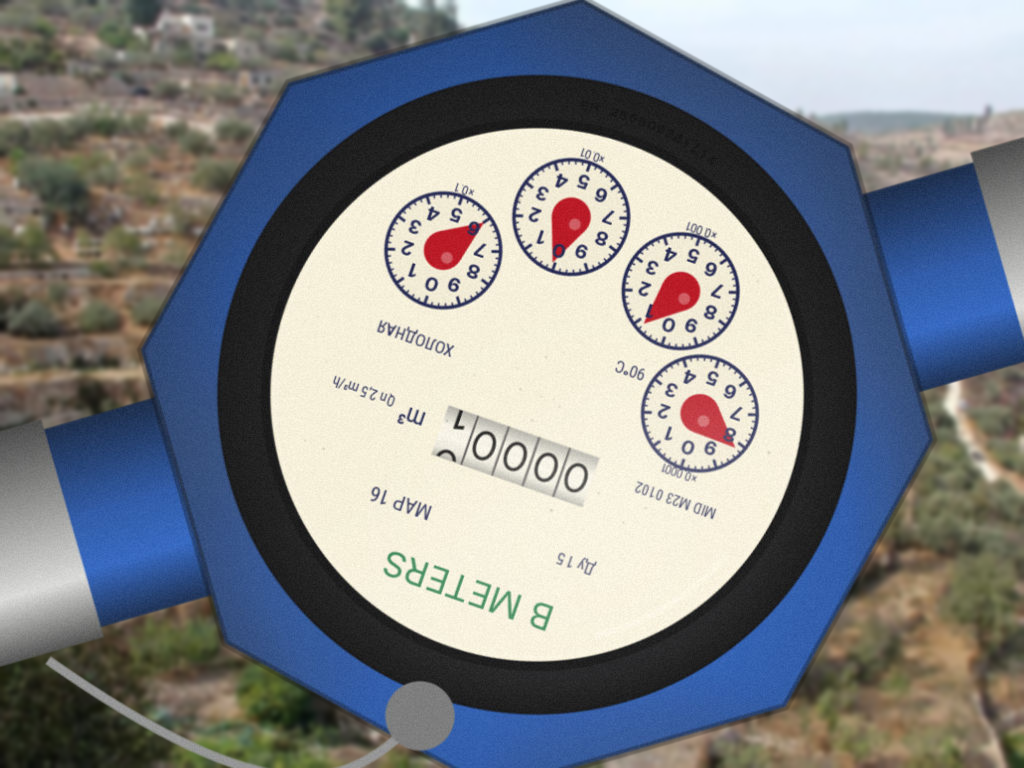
0.6008 m³
